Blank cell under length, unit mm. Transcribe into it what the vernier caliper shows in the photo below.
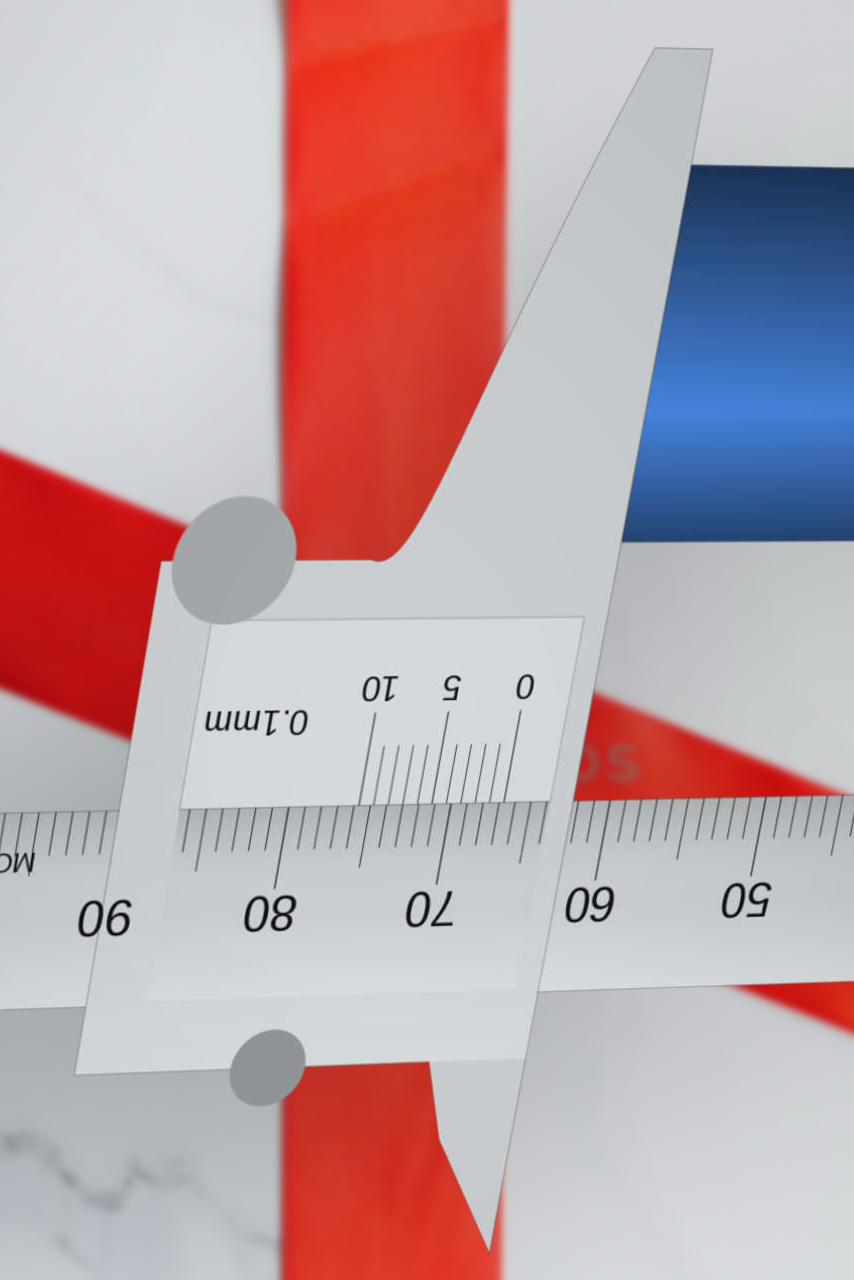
66.7 mm
